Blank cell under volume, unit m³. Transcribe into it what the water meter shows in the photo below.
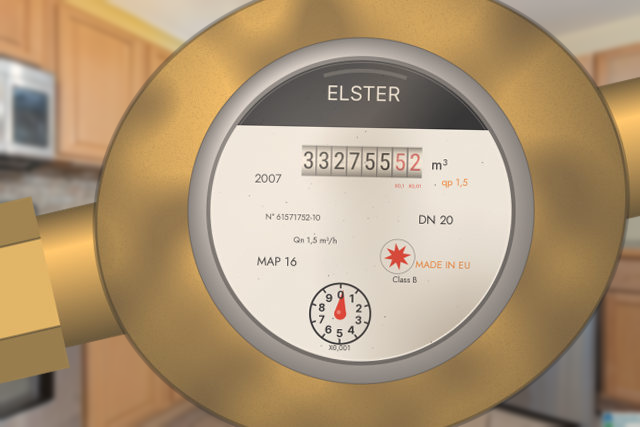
332755.520 m³
